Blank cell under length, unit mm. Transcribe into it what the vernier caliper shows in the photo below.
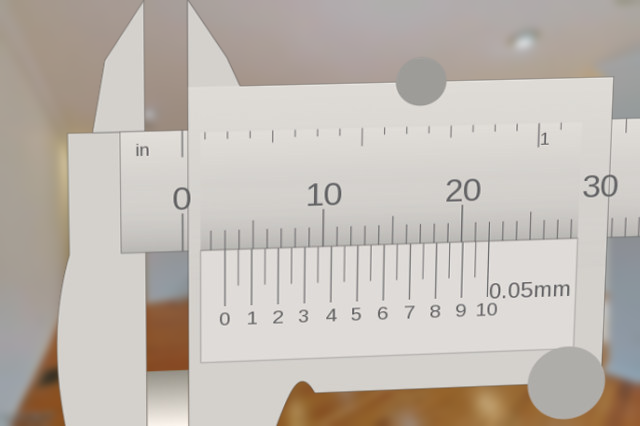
3.0 mm
